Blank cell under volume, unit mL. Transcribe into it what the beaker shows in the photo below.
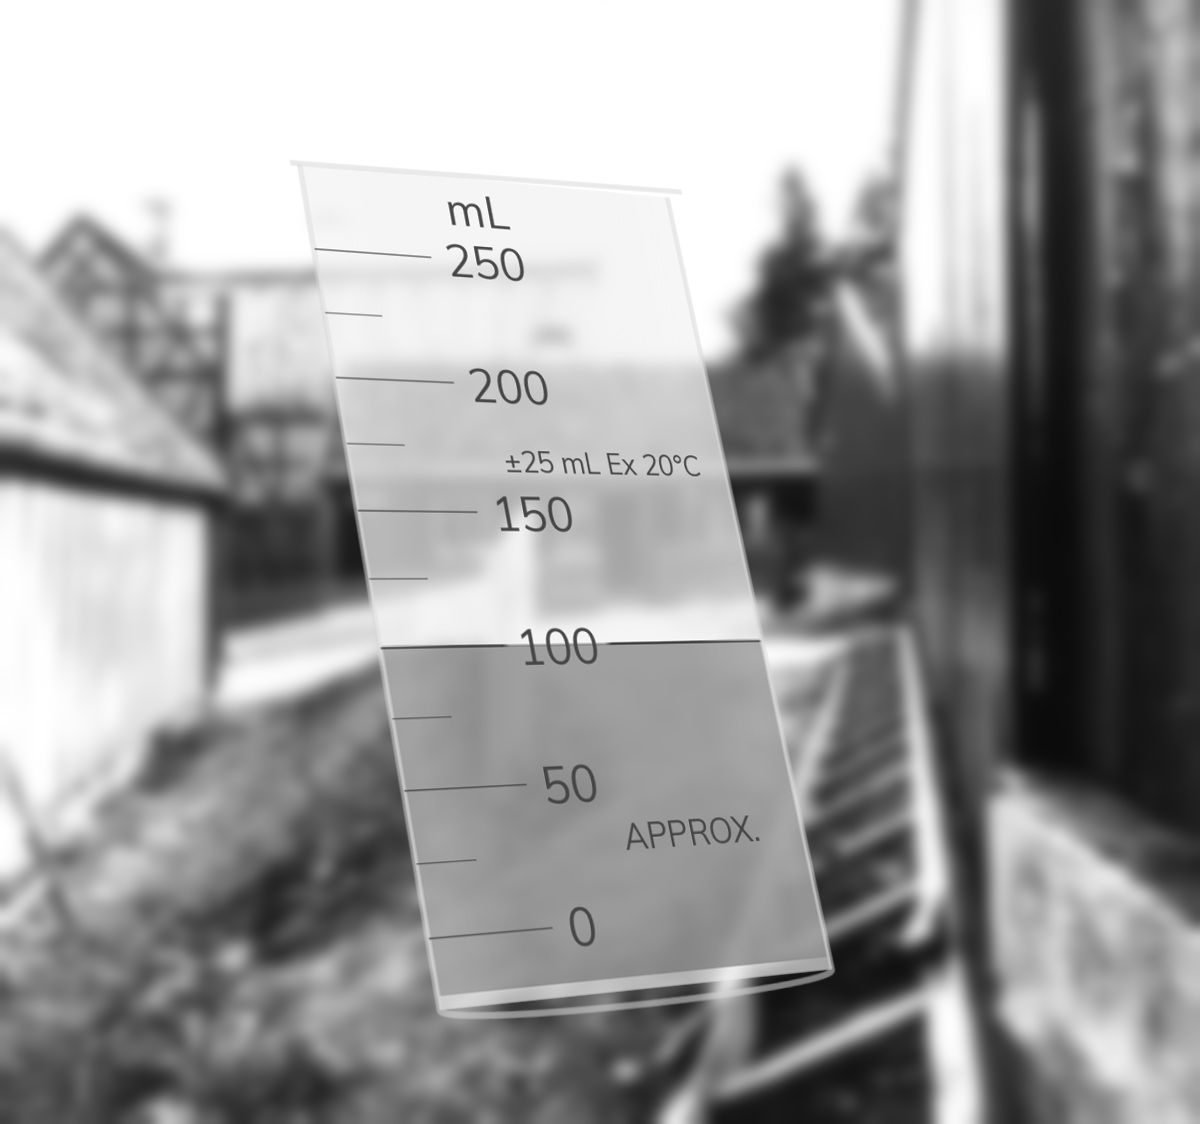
100 mL
